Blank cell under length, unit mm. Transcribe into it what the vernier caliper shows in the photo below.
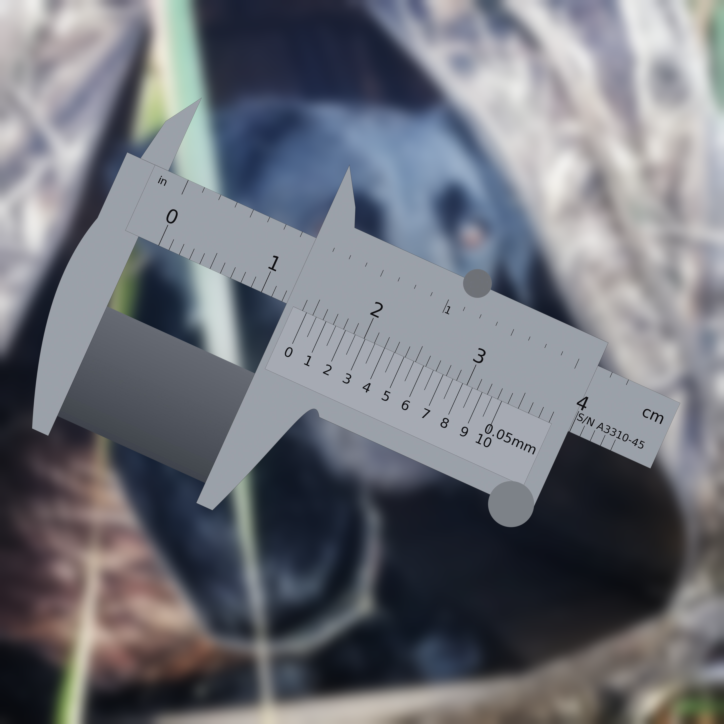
14.4 mm
